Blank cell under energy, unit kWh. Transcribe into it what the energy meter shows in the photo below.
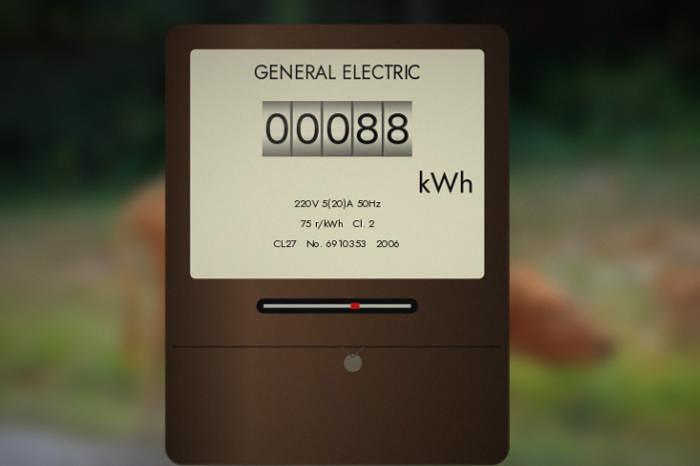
88 kWh
